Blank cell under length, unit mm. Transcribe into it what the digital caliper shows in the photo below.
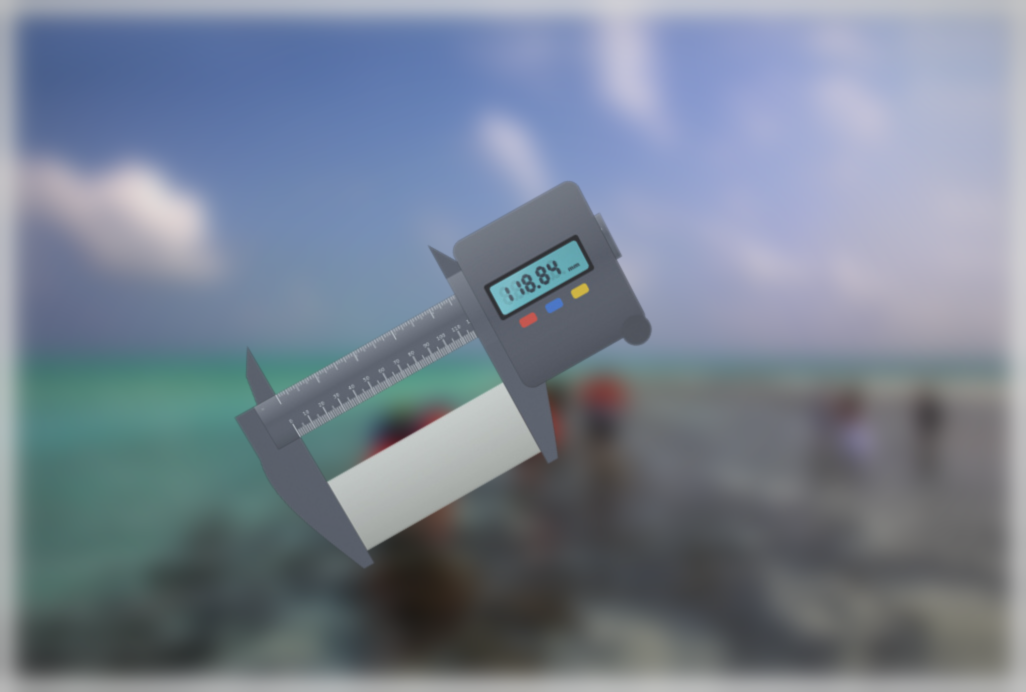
118.84 mm
